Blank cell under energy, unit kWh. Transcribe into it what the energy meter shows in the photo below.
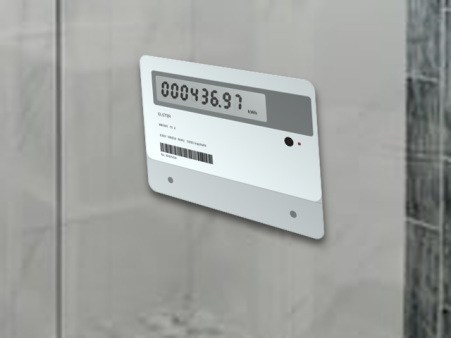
436.97 kWh
